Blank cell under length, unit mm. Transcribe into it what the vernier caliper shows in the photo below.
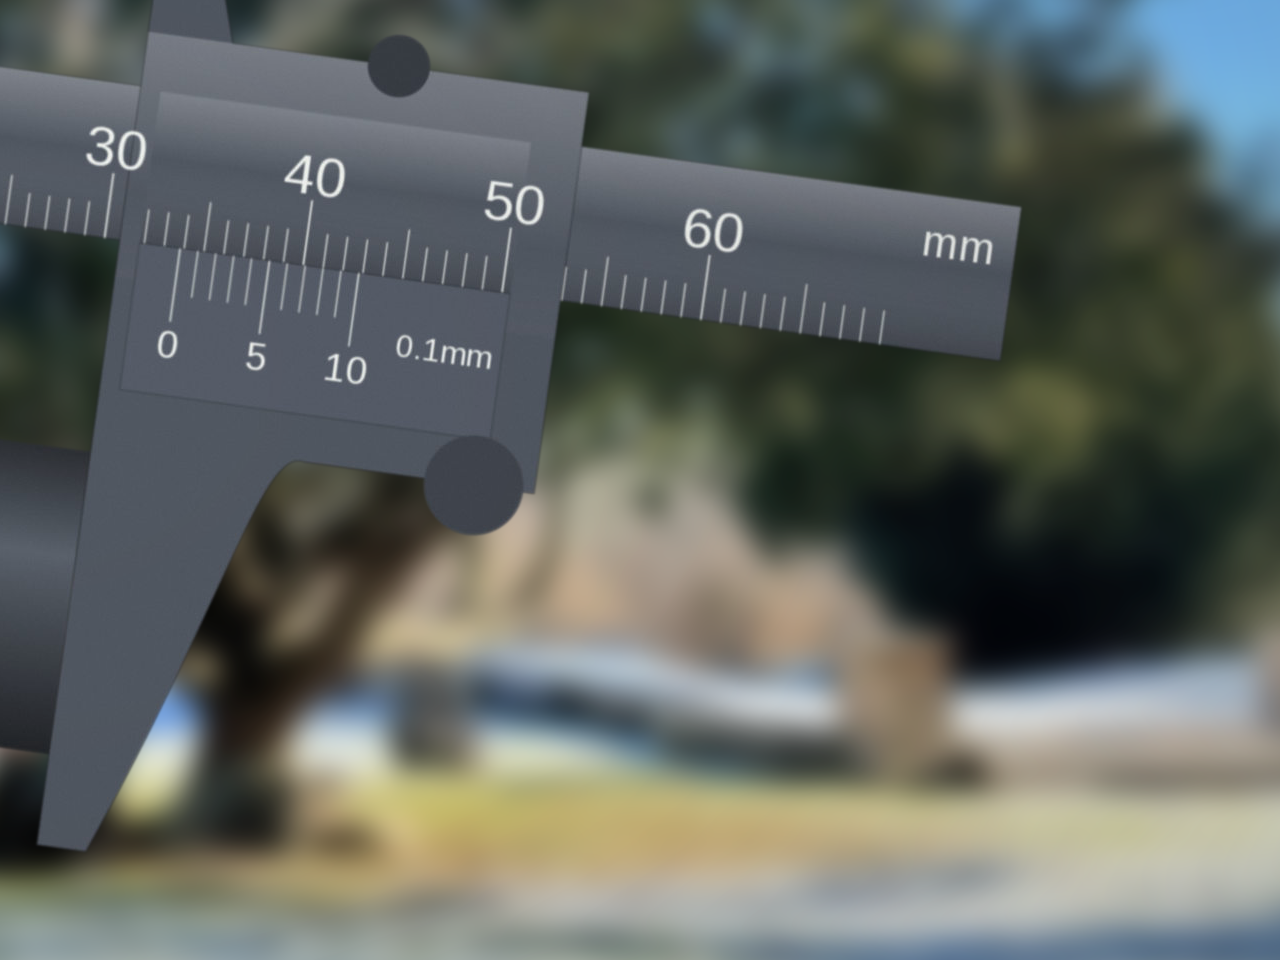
33.8 mm
